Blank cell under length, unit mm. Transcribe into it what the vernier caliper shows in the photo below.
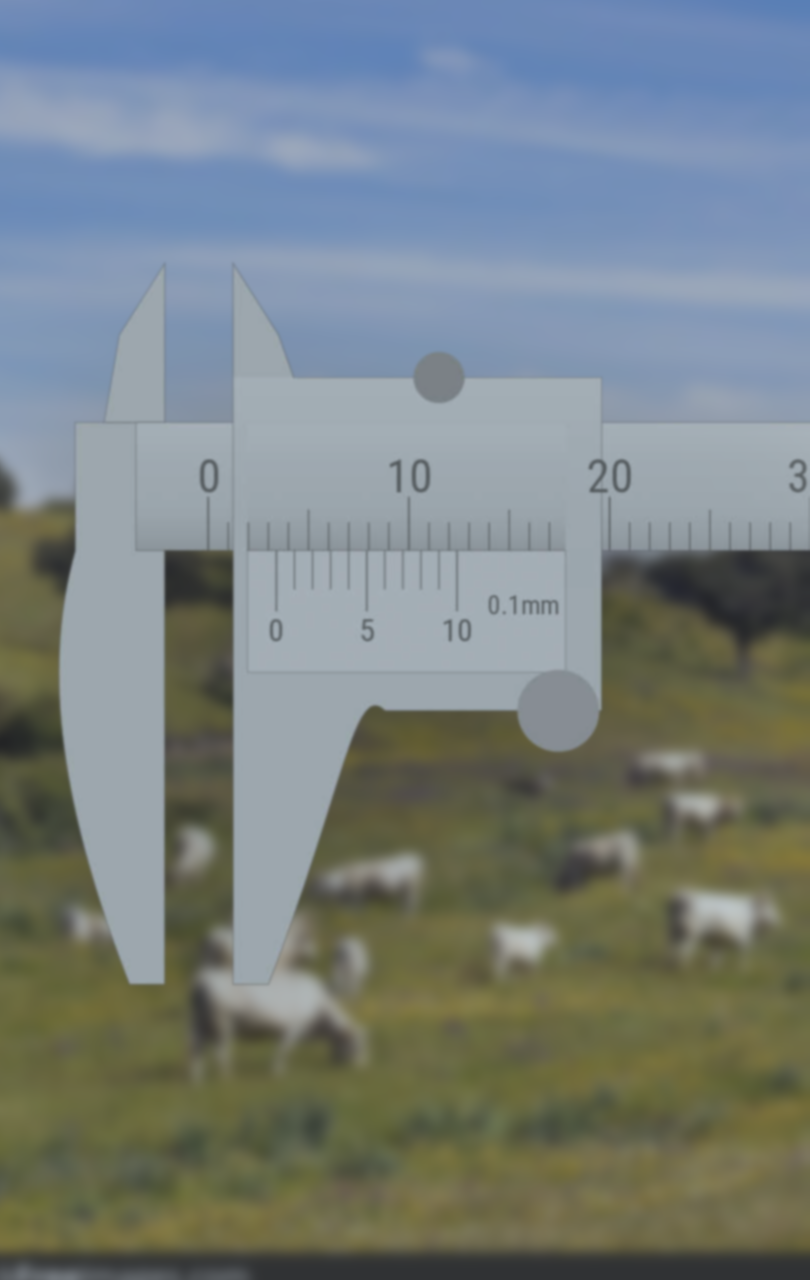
3.4 mm
